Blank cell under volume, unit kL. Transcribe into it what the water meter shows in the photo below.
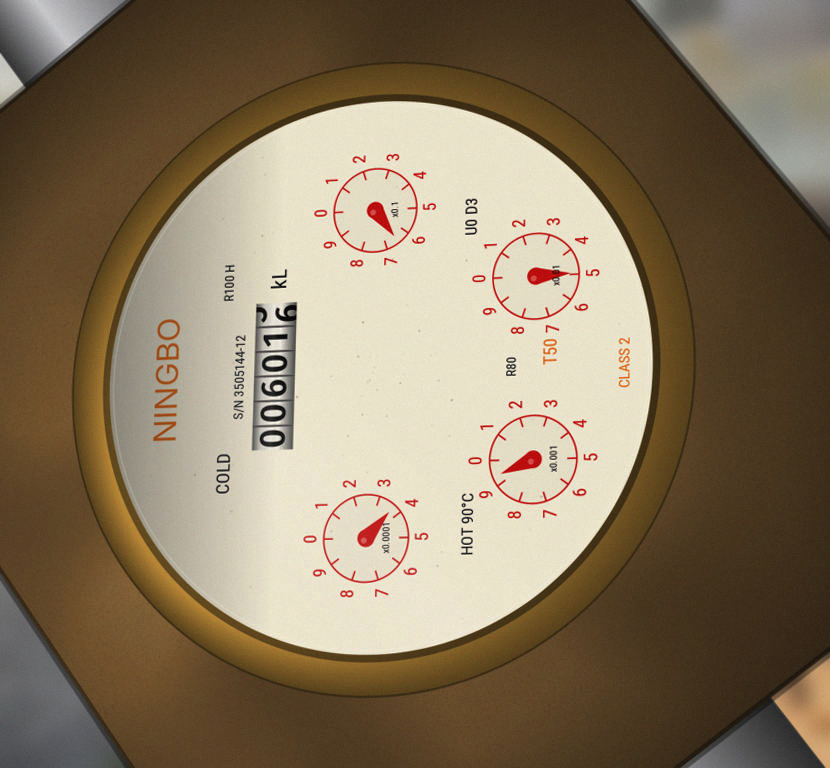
6015.6493 kL
